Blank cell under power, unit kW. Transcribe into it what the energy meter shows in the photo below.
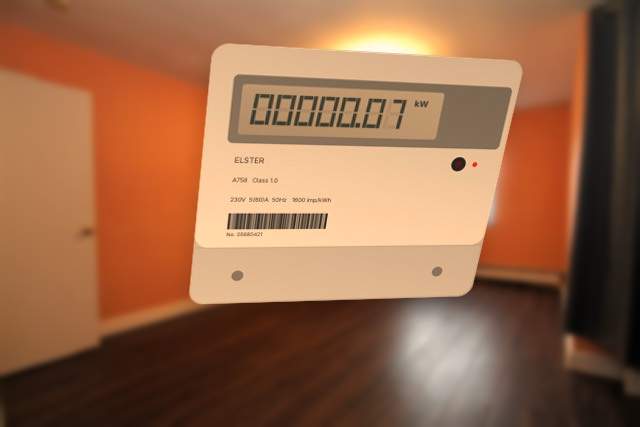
0.07 kW
